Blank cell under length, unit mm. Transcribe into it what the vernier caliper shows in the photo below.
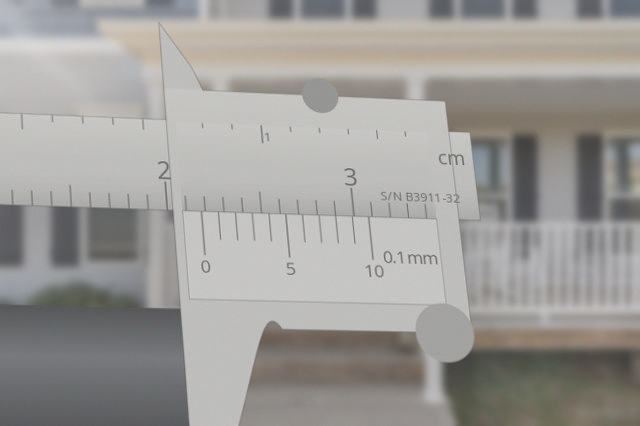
21.8 mm
